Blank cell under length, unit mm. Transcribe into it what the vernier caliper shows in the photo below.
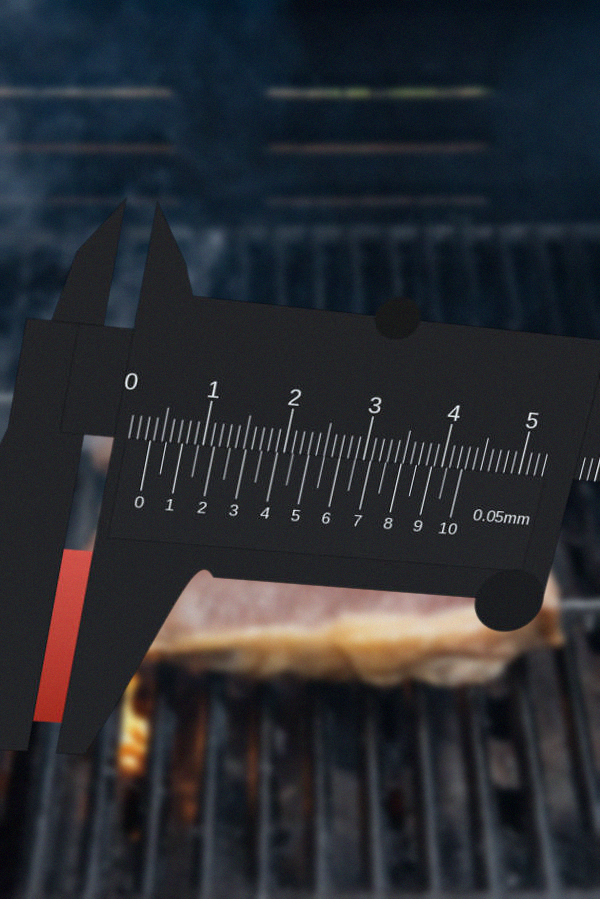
3.6 mm
